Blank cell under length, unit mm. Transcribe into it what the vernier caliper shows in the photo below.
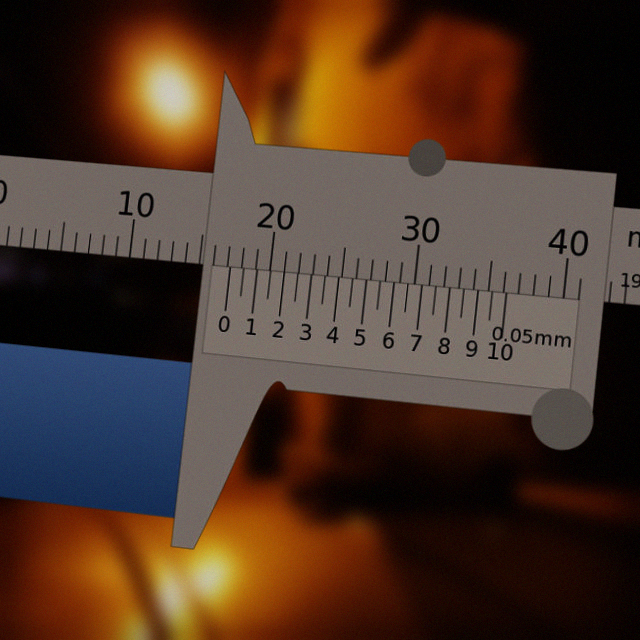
17.2 mm
